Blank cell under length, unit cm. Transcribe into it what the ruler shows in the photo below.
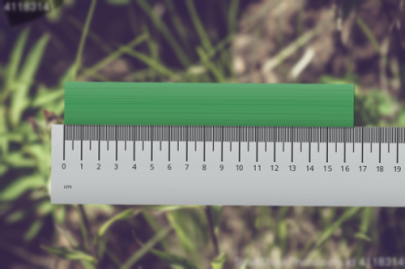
16.5 cm
